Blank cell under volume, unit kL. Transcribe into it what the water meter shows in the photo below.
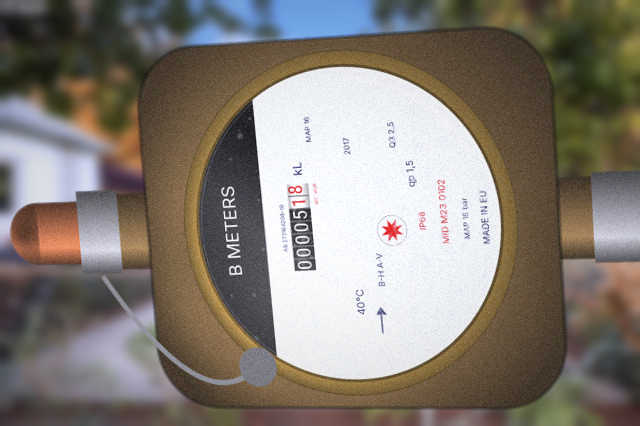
5.18 kL
